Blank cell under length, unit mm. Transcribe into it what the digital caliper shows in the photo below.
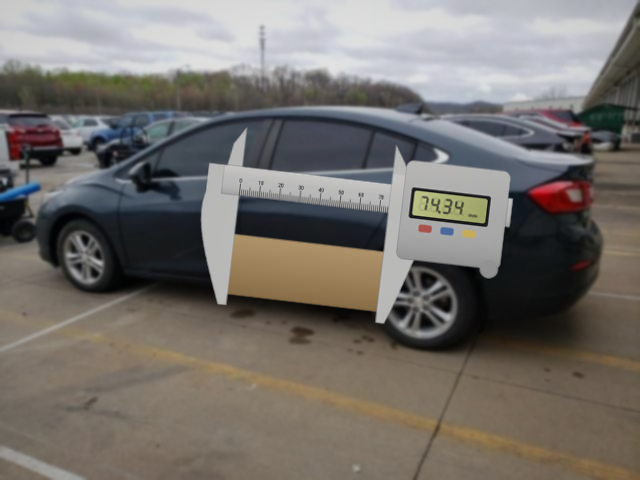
74.34 mm
